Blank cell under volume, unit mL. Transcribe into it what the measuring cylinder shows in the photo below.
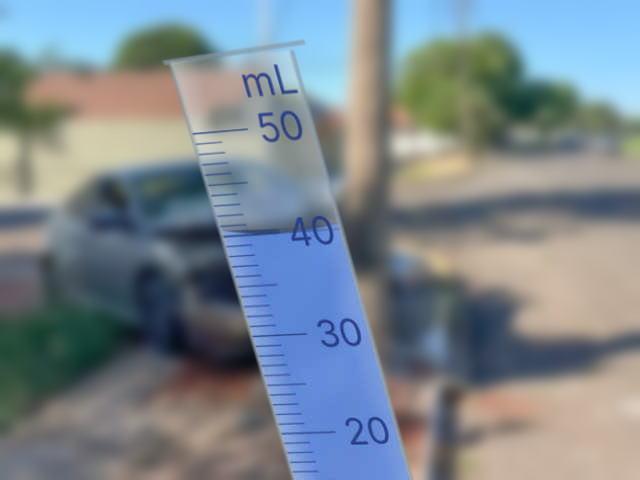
40 mL
